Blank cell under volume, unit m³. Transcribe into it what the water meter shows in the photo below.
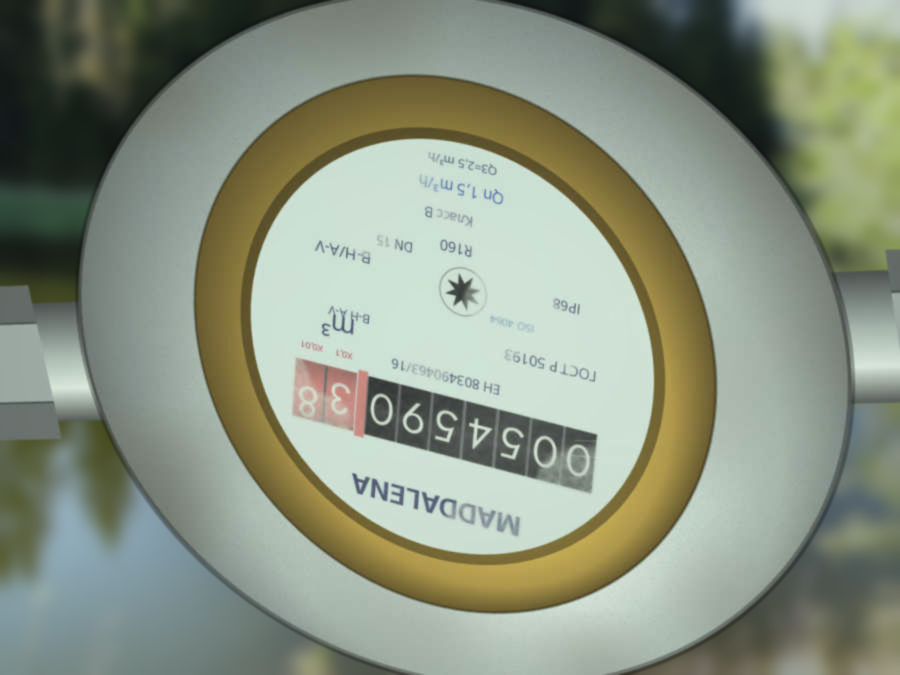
54590.38 m³
